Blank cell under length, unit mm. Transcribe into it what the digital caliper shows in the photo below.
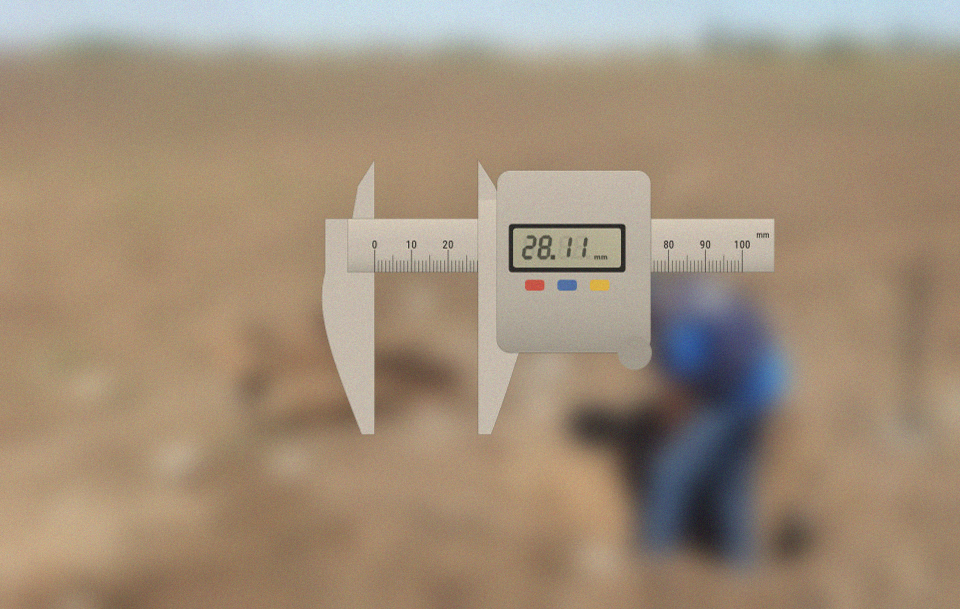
28.11 mm
